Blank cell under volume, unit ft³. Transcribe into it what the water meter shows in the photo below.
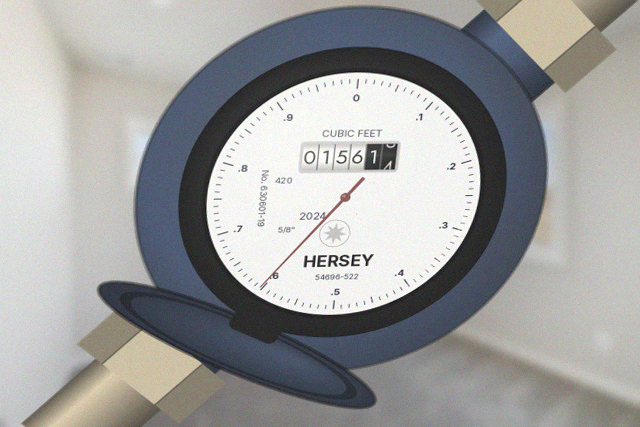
15613.60 ft³
